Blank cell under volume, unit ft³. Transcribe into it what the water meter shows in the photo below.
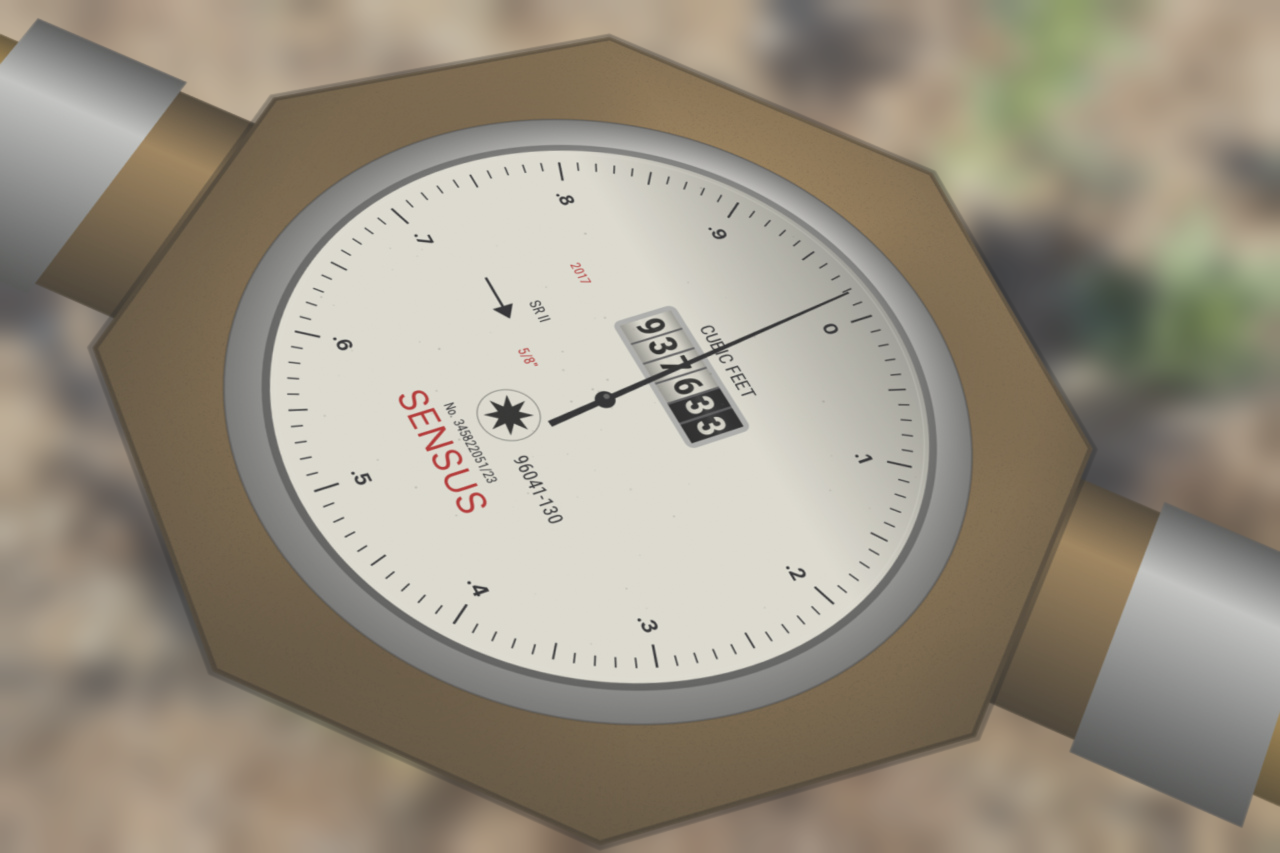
937632.98 ft³
